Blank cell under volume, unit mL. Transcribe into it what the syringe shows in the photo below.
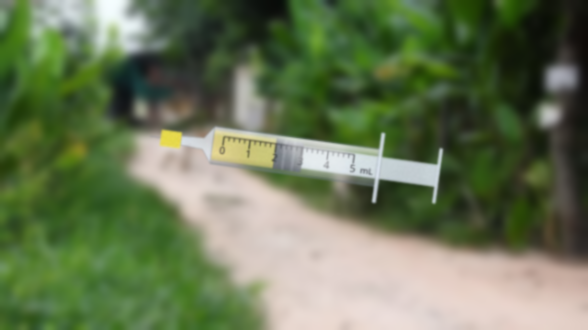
2 mL
